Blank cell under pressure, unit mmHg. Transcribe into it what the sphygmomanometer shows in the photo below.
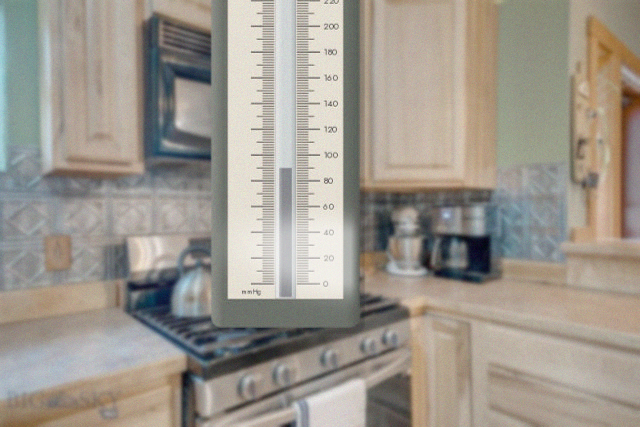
90 mmHg
